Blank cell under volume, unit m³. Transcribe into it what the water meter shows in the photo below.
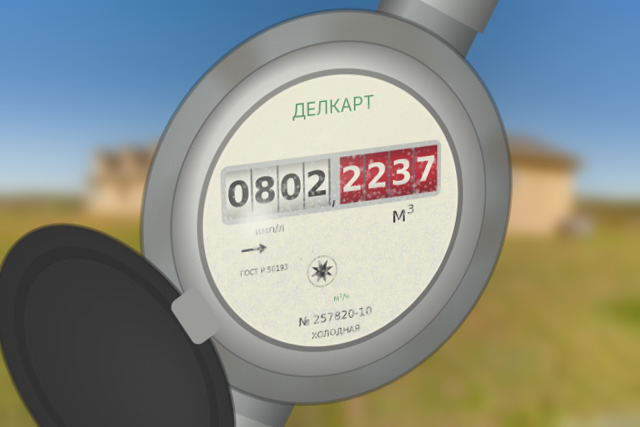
802.2237 m³
